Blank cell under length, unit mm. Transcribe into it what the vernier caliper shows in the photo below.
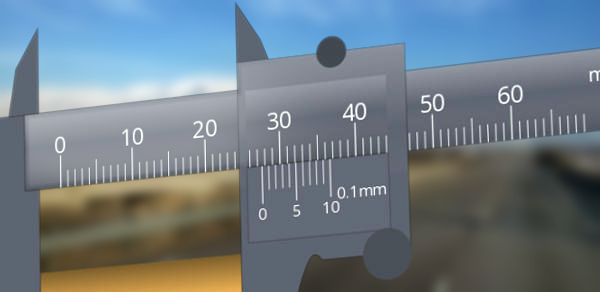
27.6 mm
